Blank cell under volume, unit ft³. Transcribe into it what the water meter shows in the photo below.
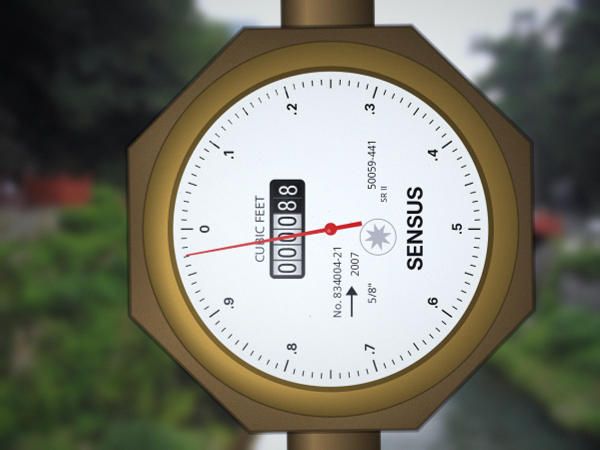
87.97 ft³
